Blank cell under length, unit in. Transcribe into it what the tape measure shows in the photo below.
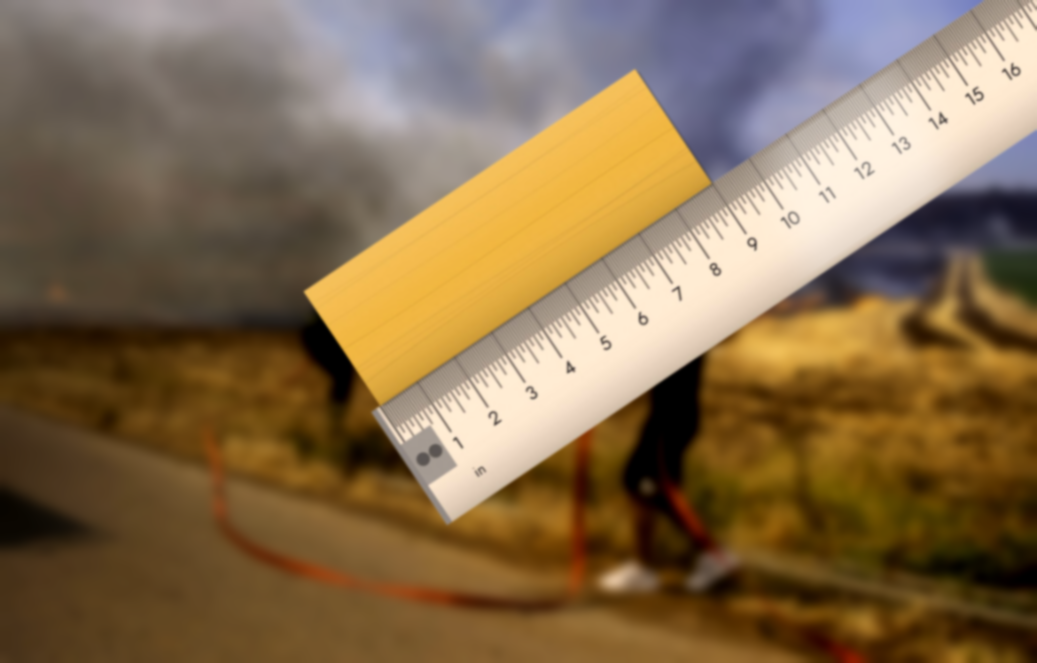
9 in
